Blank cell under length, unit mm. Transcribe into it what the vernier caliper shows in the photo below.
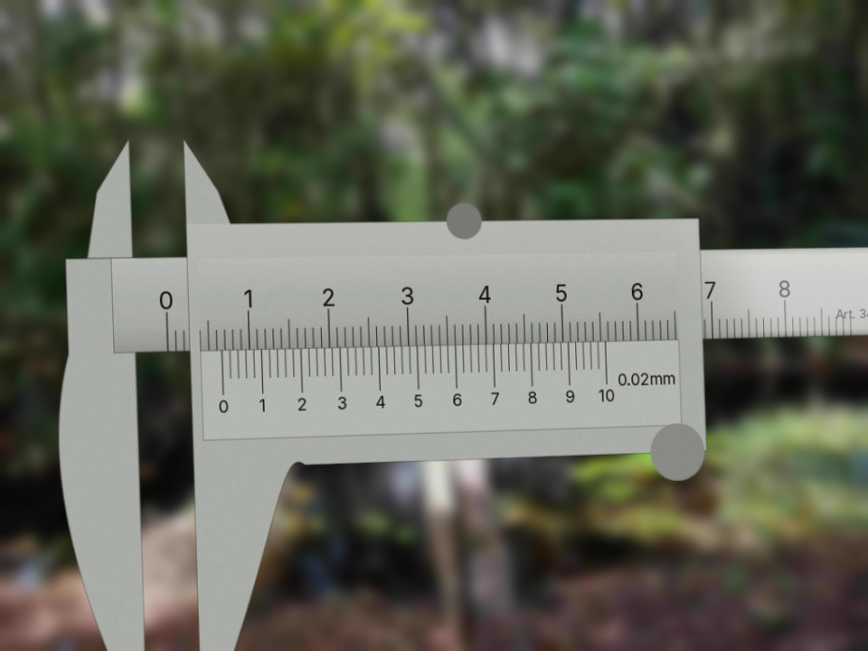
6.6 mm
